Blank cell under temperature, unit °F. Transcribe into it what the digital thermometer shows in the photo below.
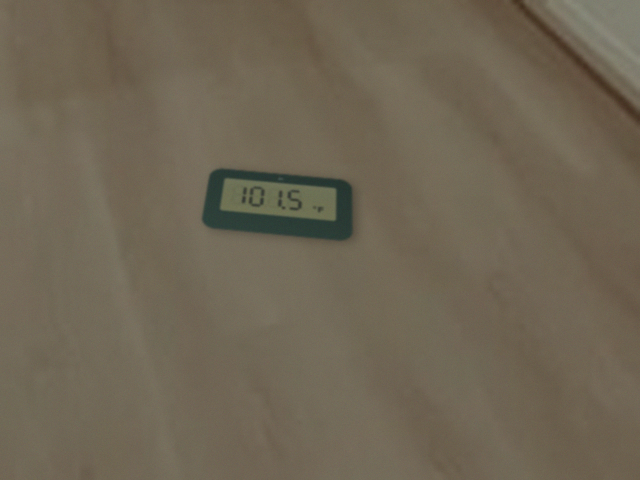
101.5 °F
